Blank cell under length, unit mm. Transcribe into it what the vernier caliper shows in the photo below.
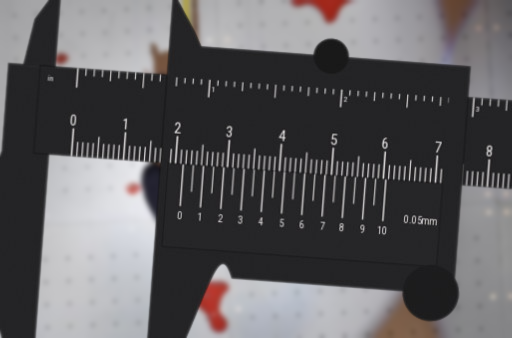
21.5 mm
